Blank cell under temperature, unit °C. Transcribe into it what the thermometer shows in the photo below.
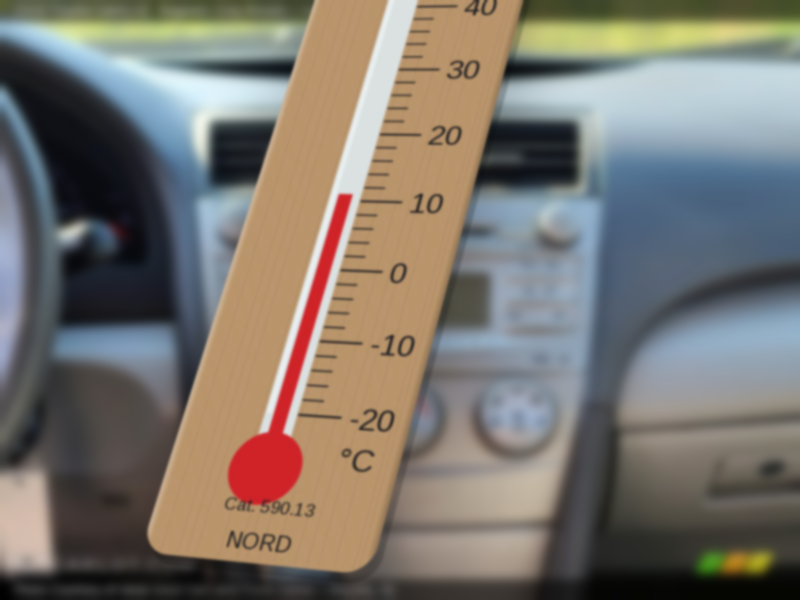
11 °C
